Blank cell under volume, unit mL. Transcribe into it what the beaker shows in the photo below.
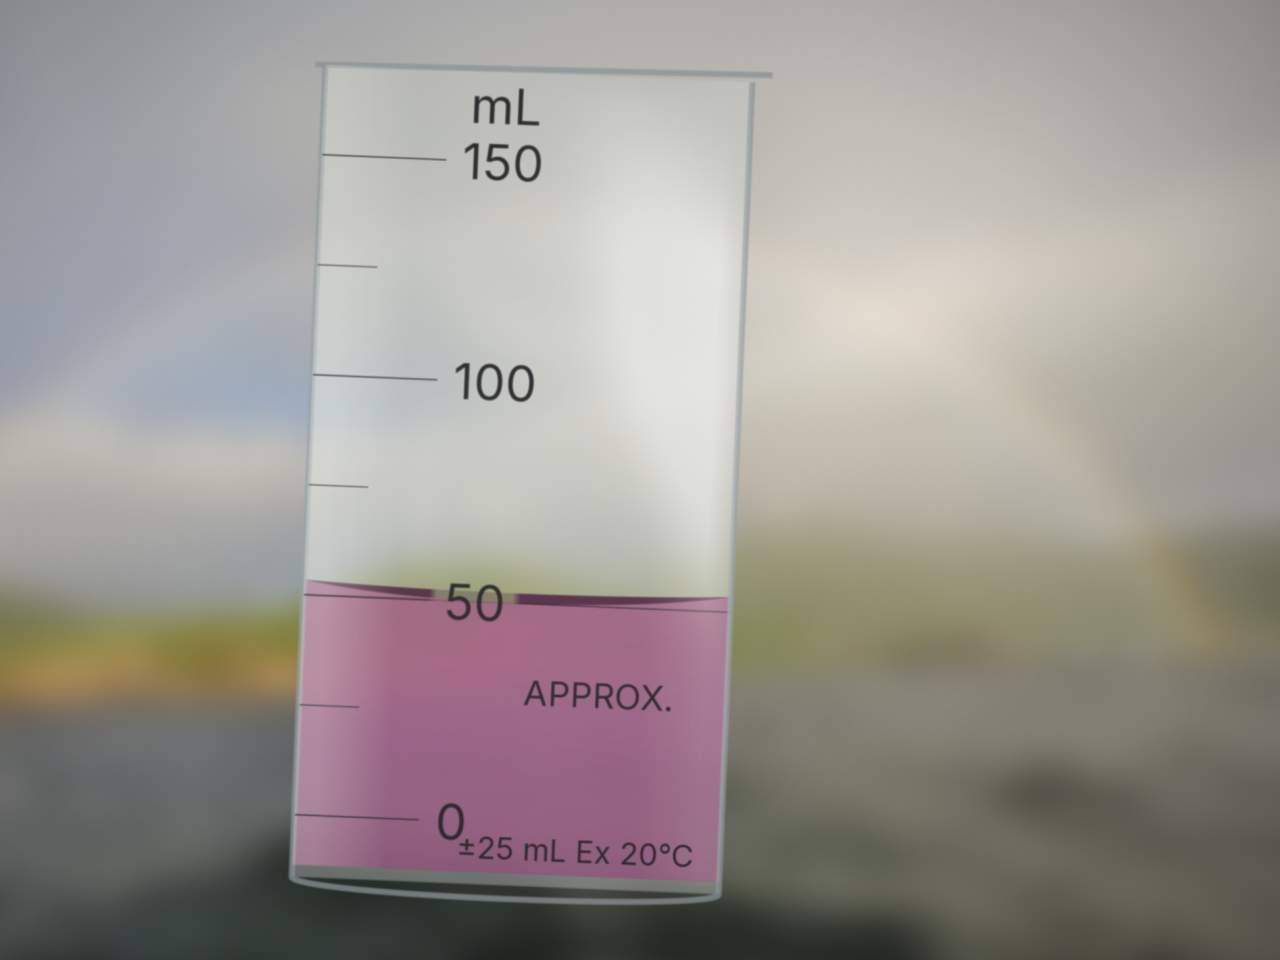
50 mL
